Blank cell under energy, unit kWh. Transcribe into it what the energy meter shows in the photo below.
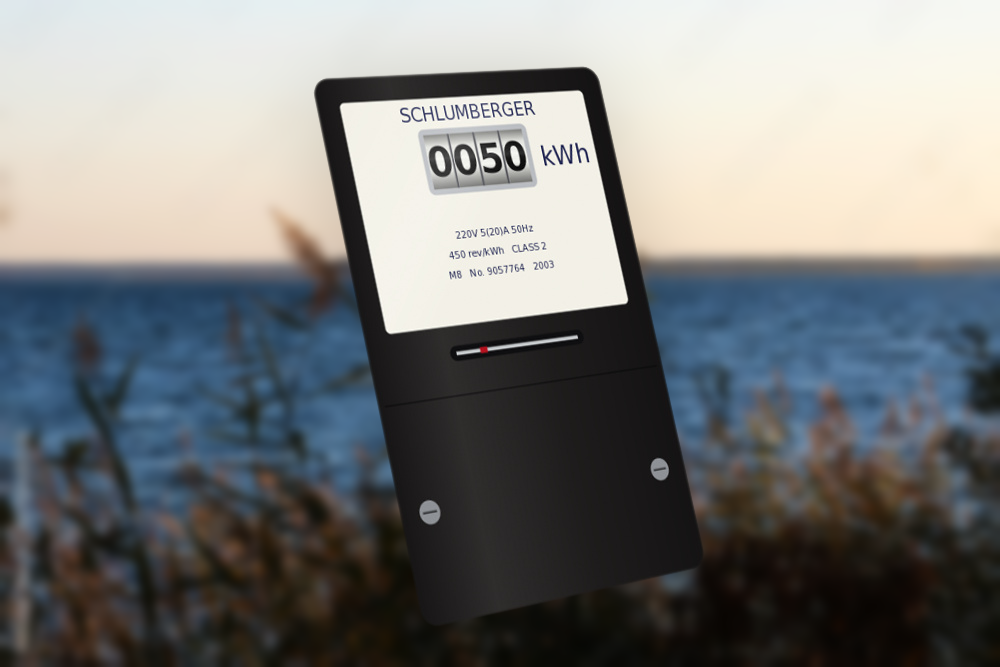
50 kWh
